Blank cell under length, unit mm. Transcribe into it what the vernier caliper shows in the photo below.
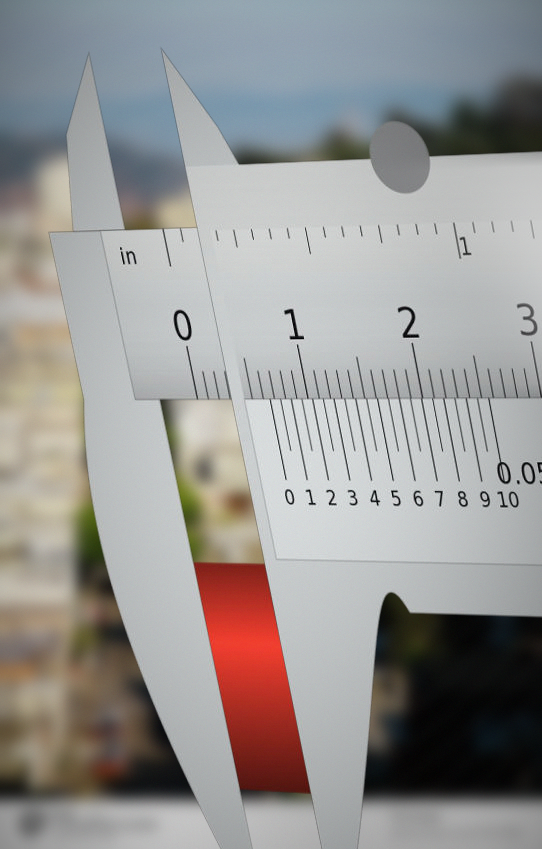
6.6 mm
